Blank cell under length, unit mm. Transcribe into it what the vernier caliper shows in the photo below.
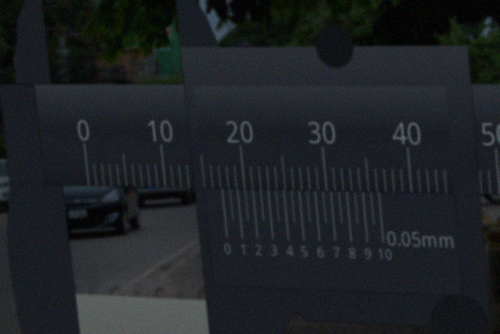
17.2 mm
